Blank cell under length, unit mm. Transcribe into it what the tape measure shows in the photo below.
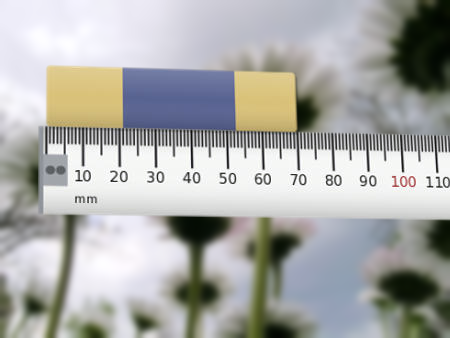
70 mm
